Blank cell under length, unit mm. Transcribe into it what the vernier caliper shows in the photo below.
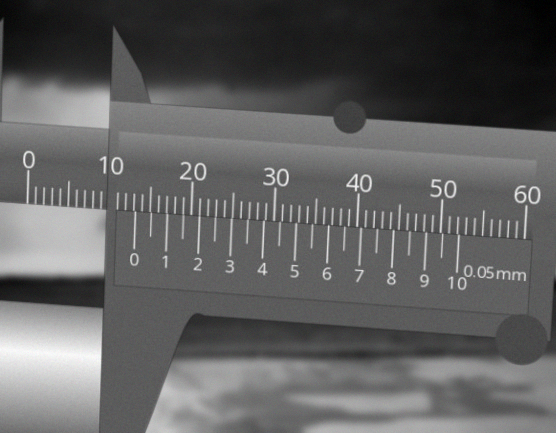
13.2 mm
